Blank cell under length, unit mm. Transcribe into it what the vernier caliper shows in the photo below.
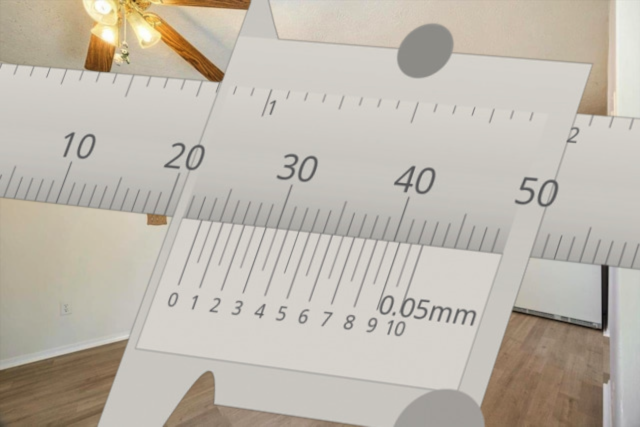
23.4 mm
